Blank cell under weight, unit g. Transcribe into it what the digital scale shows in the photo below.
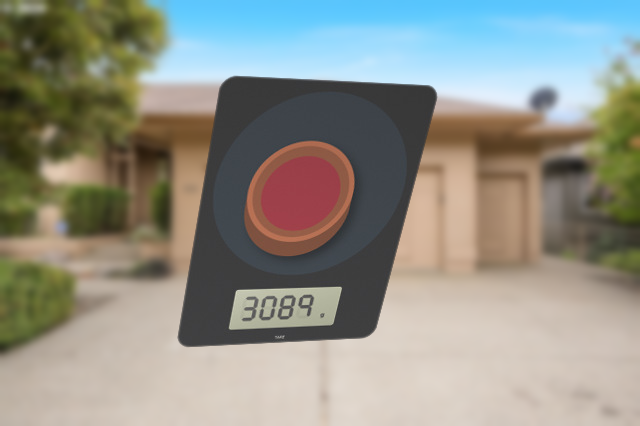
3089 g
